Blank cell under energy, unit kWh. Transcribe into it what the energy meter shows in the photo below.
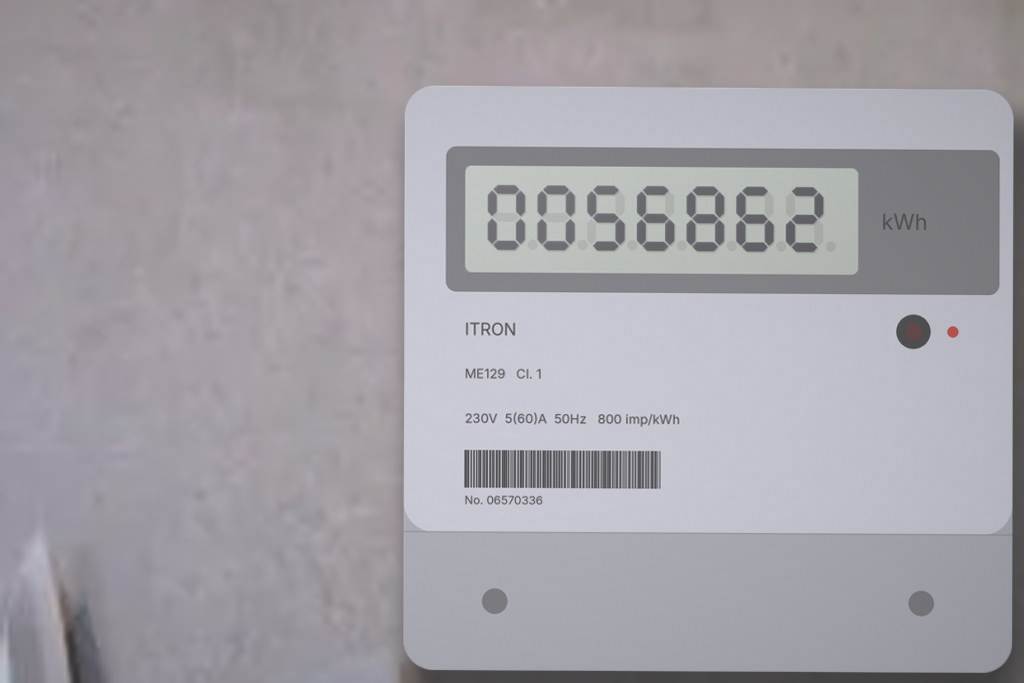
56862 kWh
